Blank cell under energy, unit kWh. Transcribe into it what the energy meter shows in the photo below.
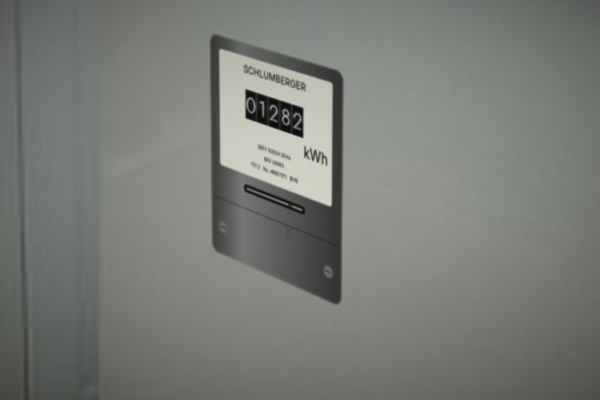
1282 kWh
